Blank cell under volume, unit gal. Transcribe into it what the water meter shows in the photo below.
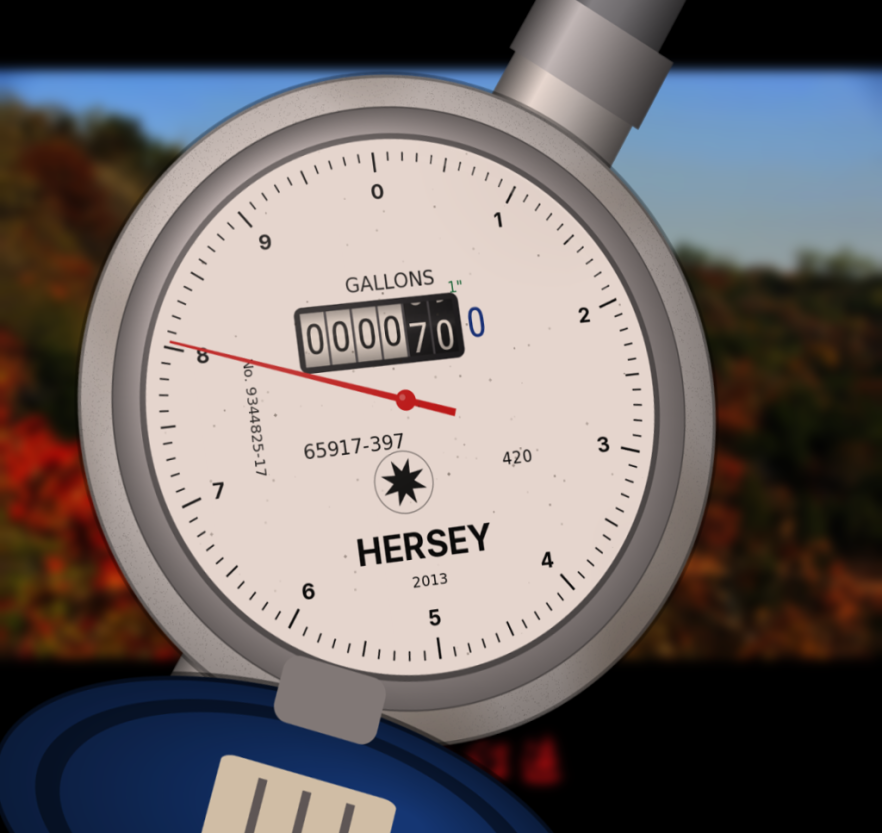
698.0 gal
